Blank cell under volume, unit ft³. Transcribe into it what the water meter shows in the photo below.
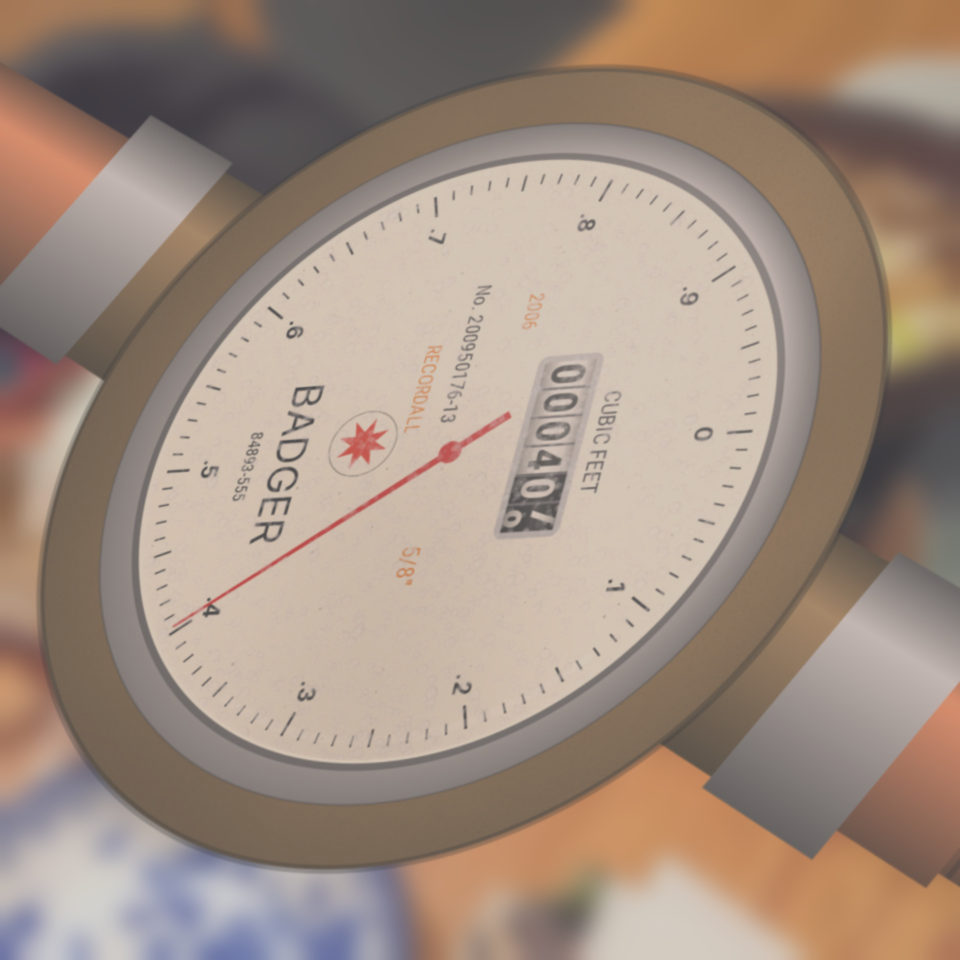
407.40 ft³
